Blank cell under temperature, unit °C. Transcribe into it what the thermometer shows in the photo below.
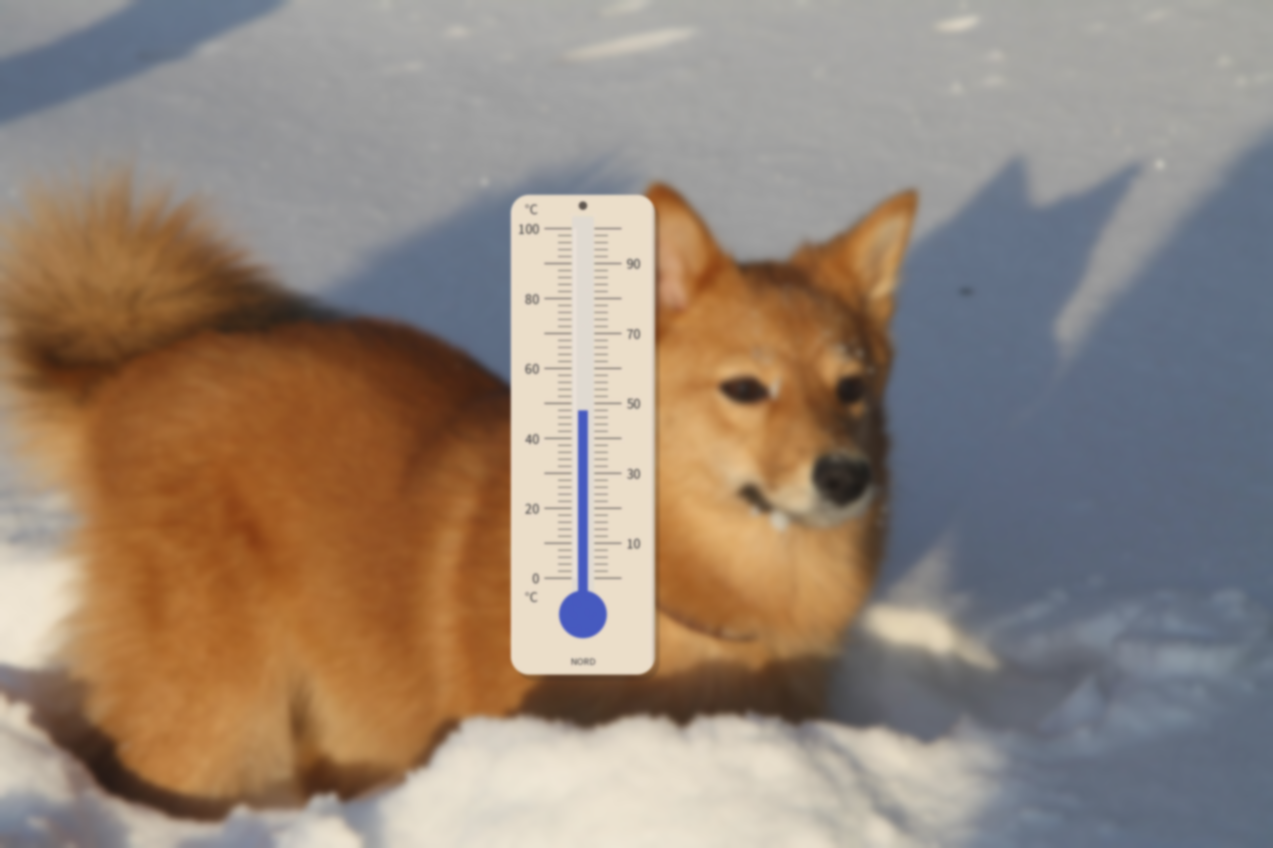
48 °C
